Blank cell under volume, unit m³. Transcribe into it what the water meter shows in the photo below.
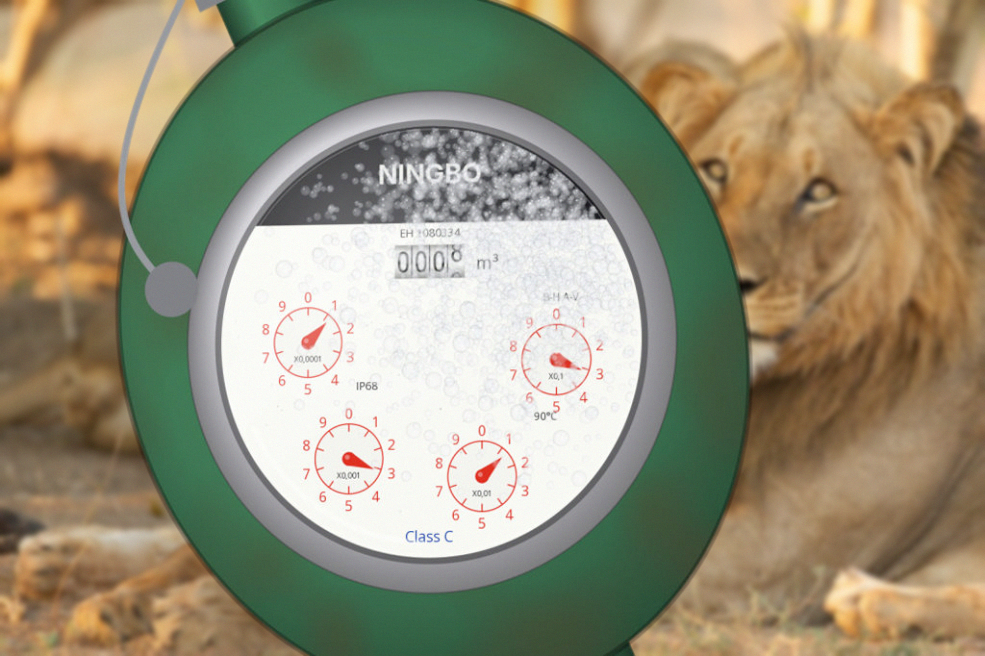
8.3131 m³
